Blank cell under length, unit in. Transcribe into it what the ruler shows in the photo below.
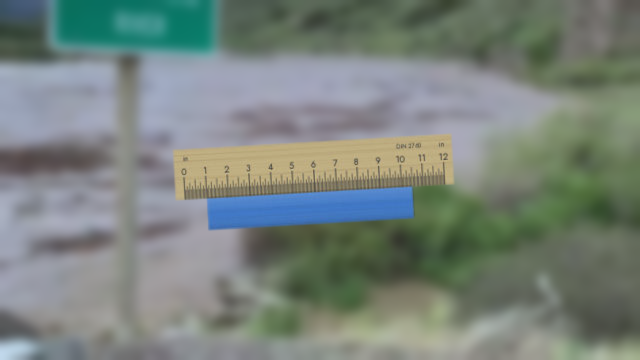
9.5 in
